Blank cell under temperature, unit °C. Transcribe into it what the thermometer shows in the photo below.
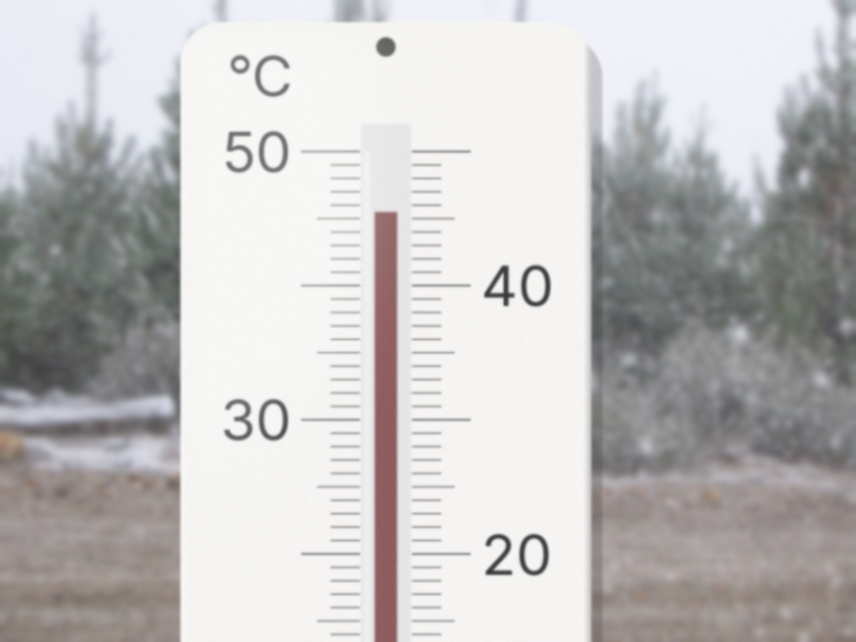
45.5 °C
